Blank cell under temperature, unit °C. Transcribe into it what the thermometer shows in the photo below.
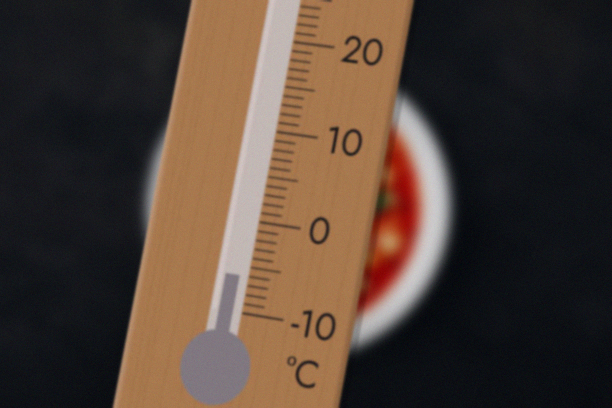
-6 °C
